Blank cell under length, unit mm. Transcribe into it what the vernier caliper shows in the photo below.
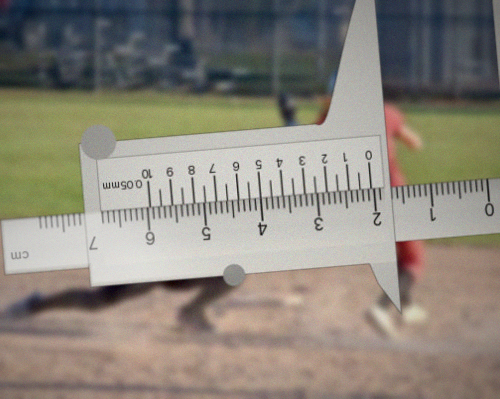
20.5 mm
